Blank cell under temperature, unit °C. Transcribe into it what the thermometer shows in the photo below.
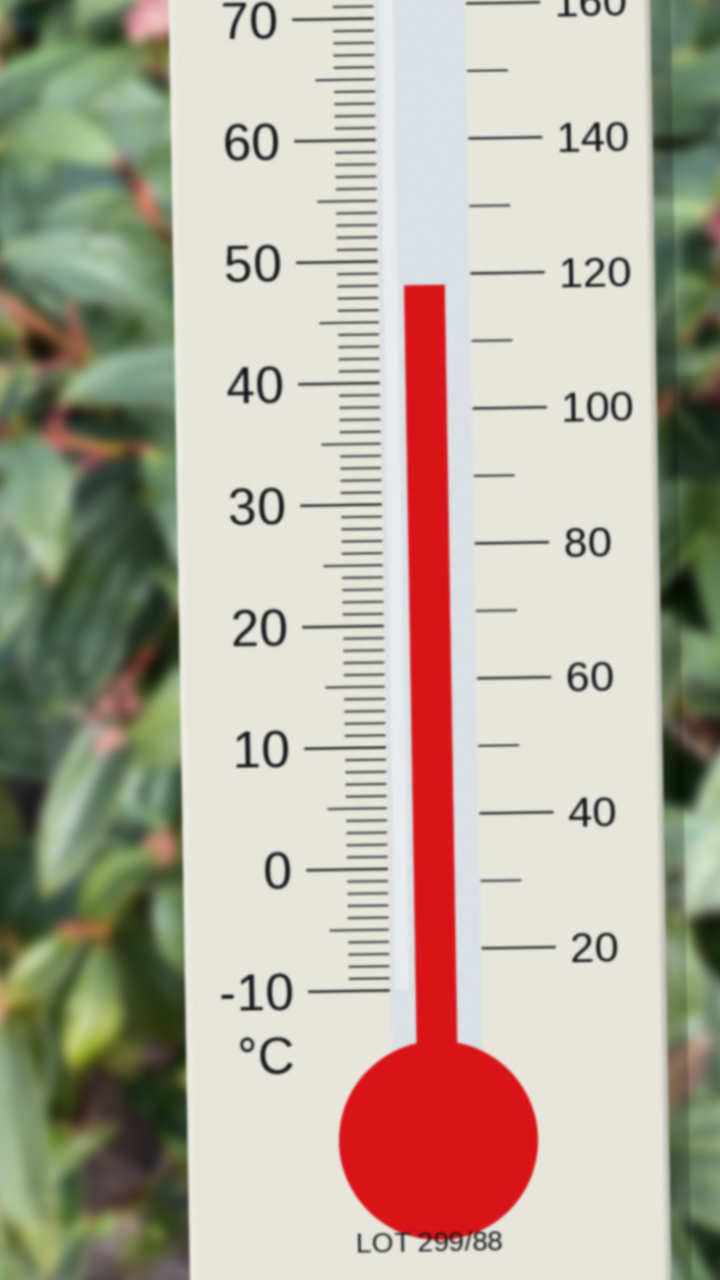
48 °C
